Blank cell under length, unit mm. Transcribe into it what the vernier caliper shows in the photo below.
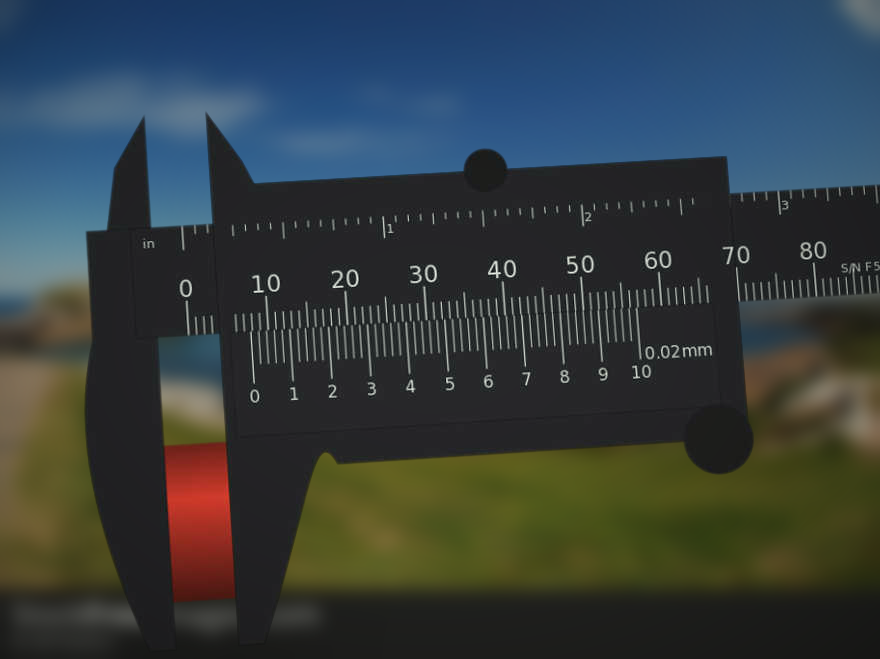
7.8 mm
